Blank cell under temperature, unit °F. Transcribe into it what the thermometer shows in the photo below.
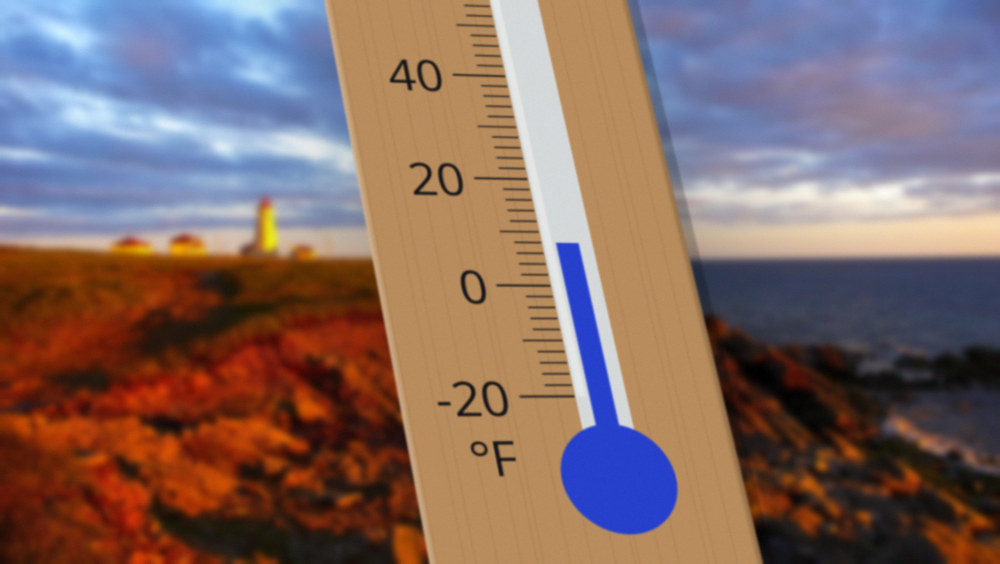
8 °F
